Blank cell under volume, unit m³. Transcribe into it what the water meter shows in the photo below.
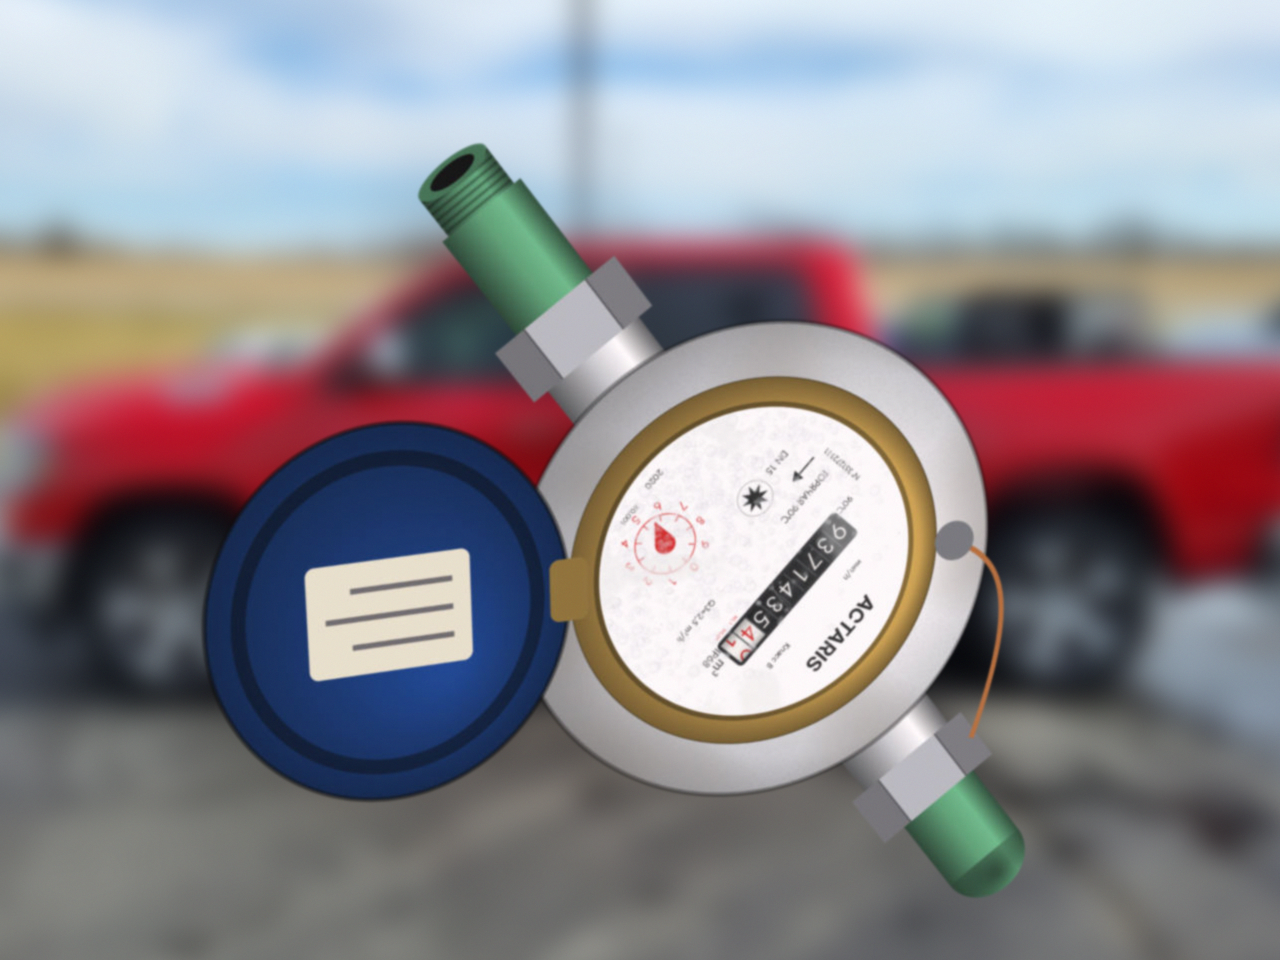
9371435.405 m³
